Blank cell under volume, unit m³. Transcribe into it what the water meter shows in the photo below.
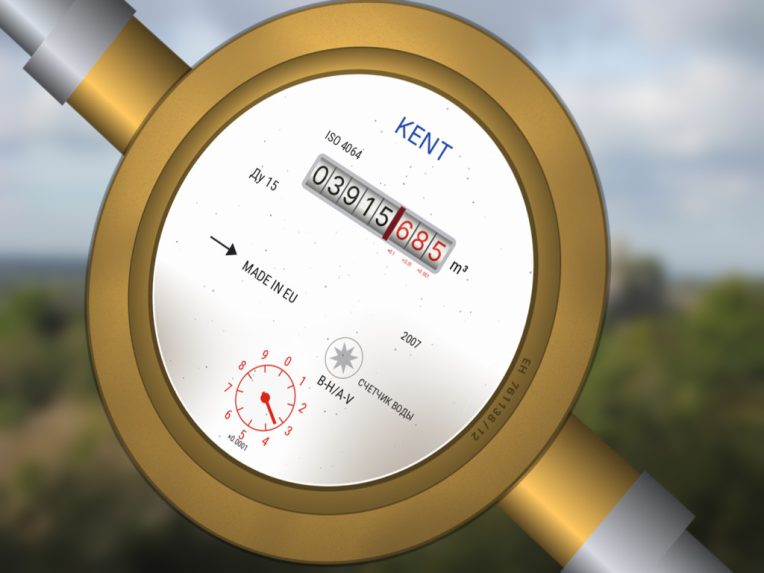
3915.6853 m³
